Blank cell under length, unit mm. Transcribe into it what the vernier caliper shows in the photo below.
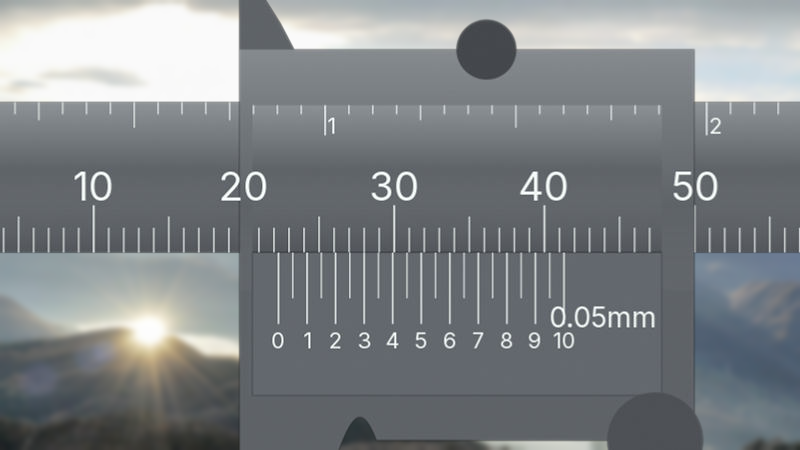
22.3 mm
